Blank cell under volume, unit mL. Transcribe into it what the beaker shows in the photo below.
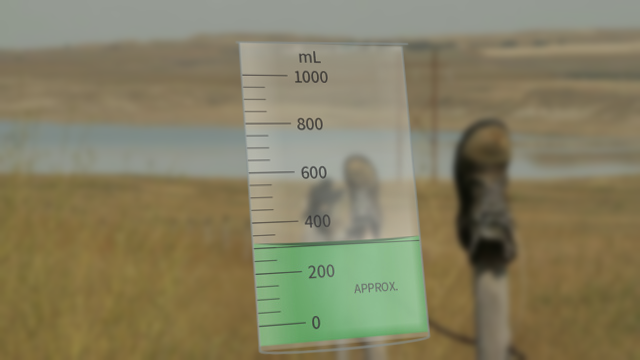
300 mL
